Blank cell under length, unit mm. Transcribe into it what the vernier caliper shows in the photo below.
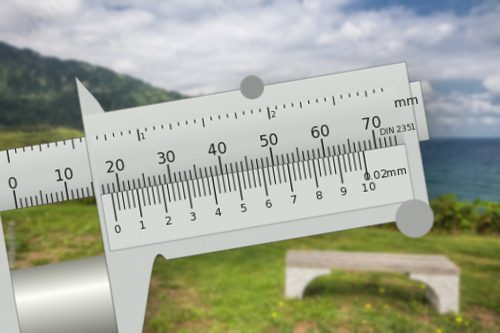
18.5 mm
